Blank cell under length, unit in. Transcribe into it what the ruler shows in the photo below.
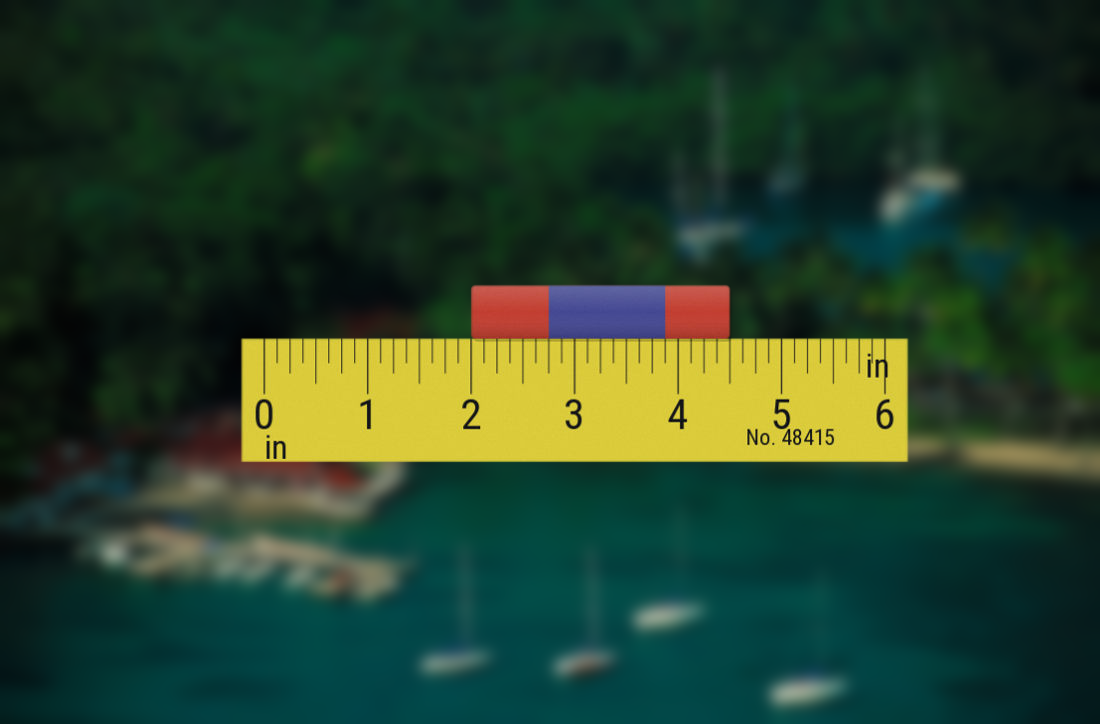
2.5 in
